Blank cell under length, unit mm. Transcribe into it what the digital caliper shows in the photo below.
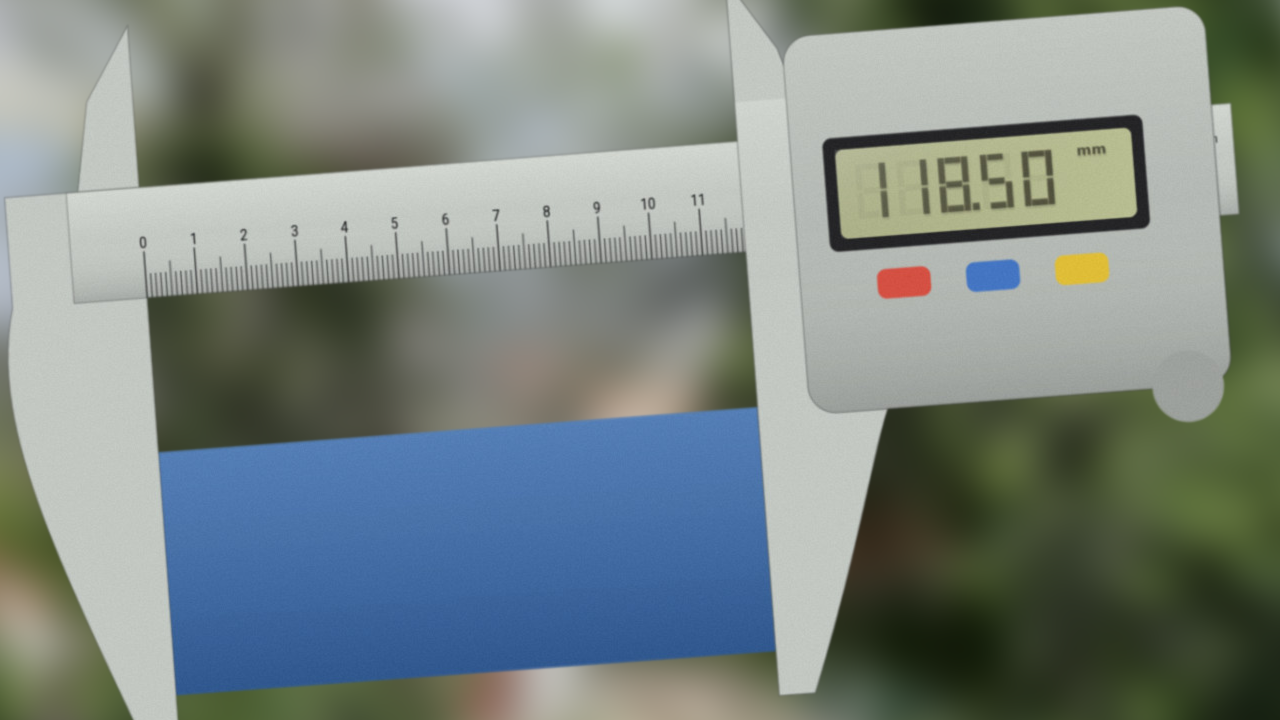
118.50 mm
